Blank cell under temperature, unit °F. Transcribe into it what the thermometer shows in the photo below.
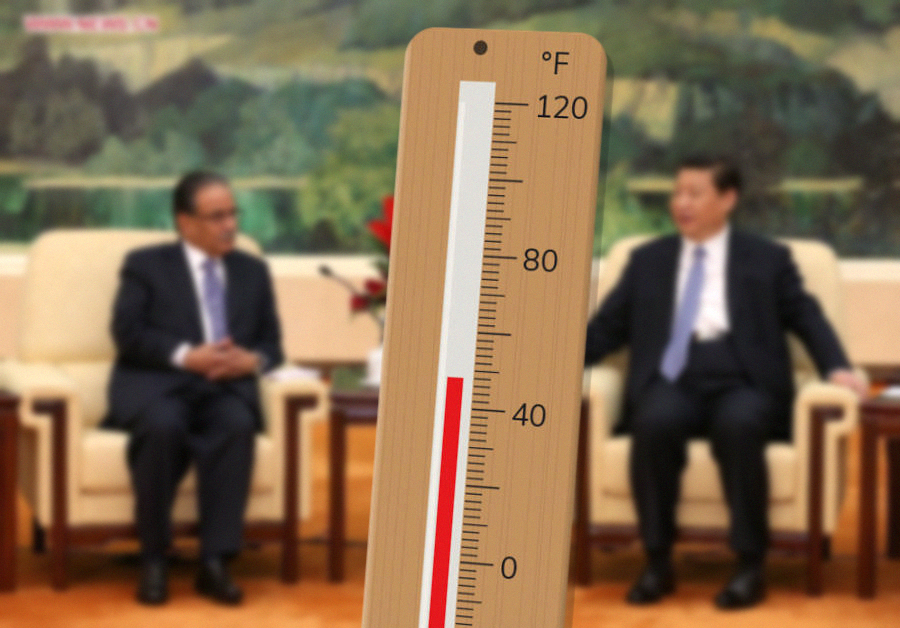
48 °F
